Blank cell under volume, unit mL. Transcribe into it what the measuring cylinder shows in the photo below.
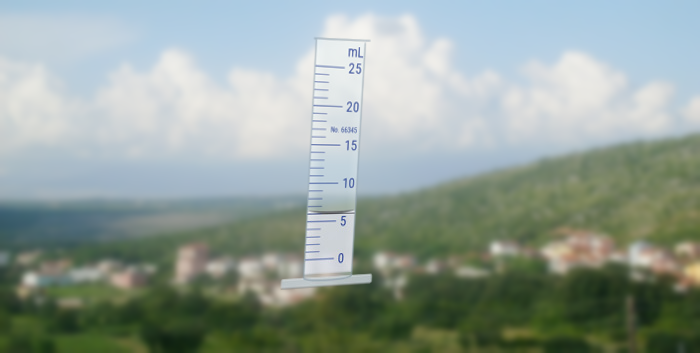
6 mL
